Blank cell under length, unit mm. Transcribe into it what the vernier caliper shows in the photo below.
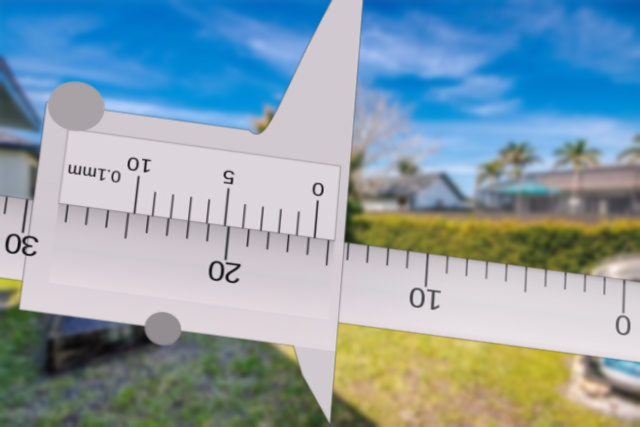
15.7 mm
